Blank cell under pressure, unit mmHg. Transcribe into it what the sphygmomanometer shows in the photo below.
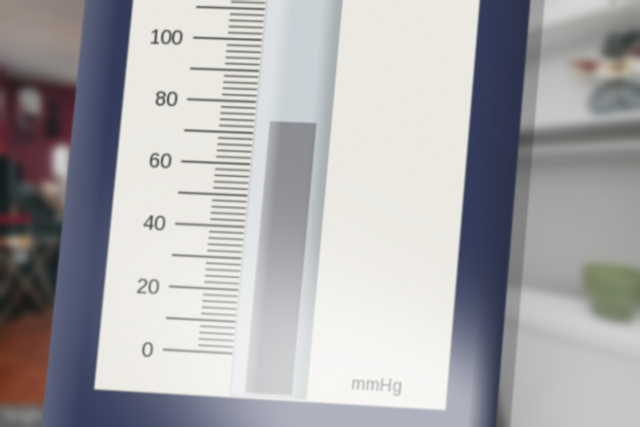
74 mmHg
